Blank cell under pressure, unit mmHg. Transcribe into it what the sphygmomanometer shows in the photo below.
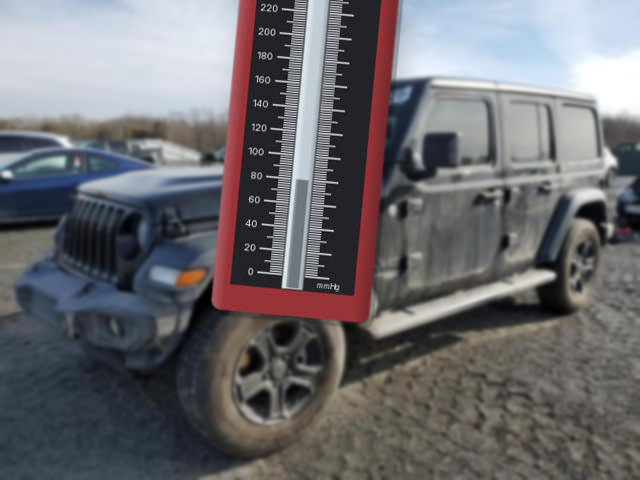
80 mmHg
